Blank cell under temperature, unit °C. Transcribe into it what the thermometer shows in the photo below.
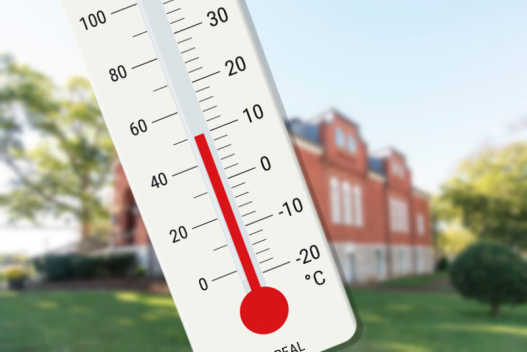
10 °C
